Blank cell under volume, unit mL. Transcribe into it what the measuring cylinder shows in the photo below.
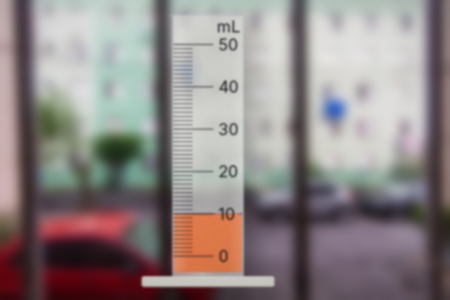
10 mL
